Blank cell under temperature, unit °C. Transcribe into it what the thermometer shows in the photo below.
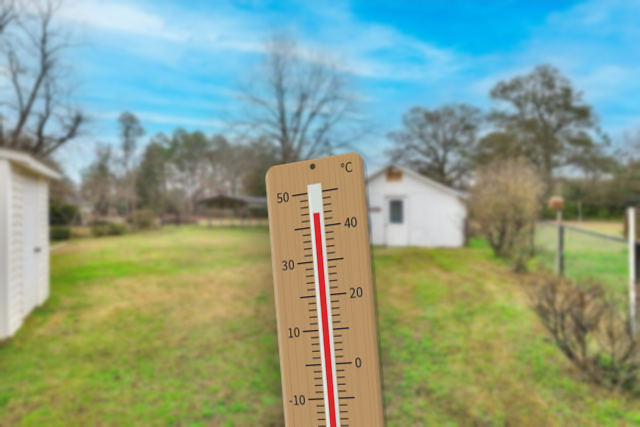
44 °C
